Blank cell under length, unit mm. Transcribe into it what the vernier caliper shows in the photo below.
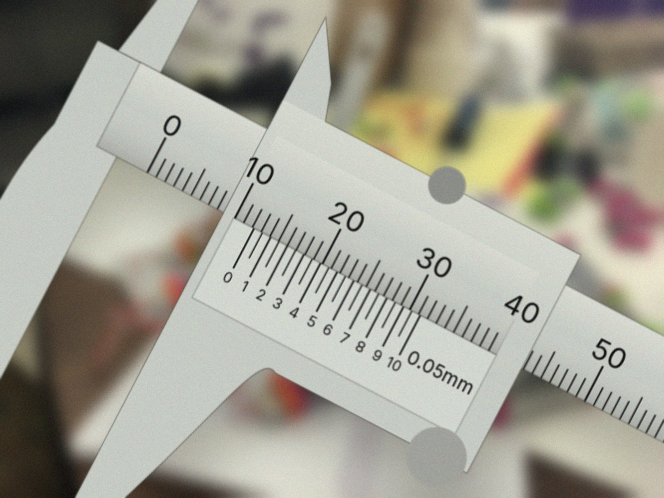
12.2 mm
